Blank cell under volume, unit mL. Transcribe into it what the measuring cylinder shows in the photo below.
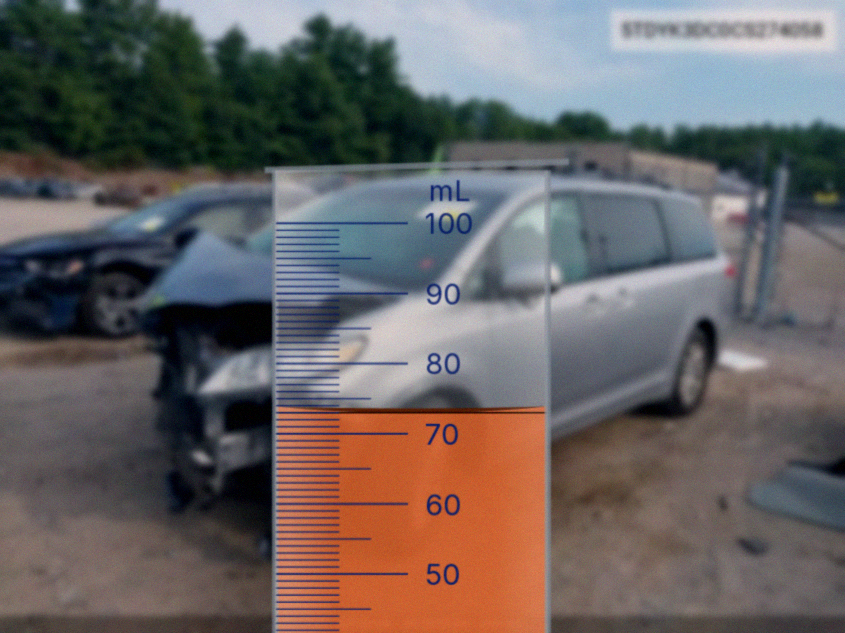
73 mL
